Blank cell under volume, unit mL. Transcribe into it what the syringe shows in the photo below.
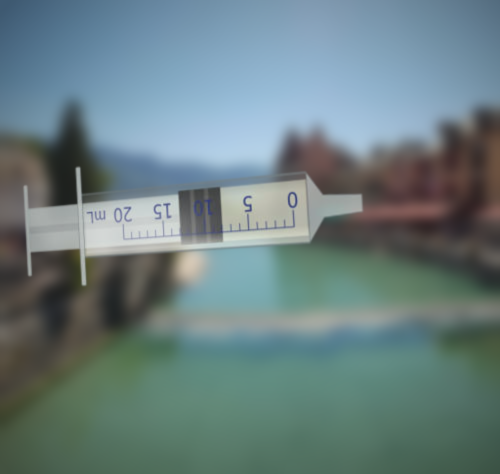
8 mL
